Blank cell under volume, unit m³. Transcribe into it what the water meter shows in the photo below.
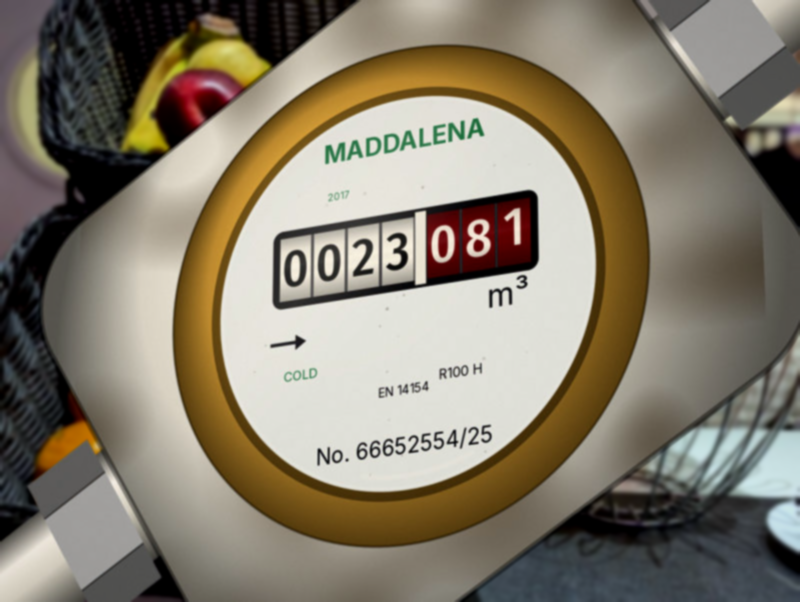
23.081 m³
